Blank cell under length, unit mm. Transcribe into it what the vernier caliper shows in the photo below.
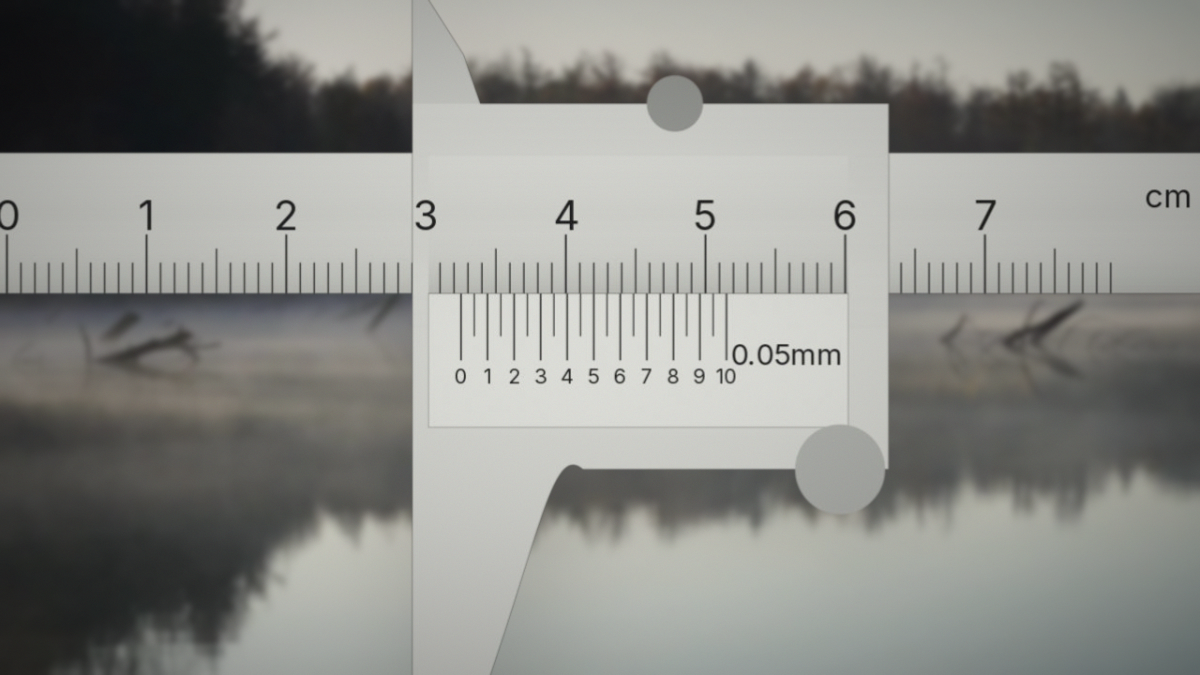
32.5 mm
